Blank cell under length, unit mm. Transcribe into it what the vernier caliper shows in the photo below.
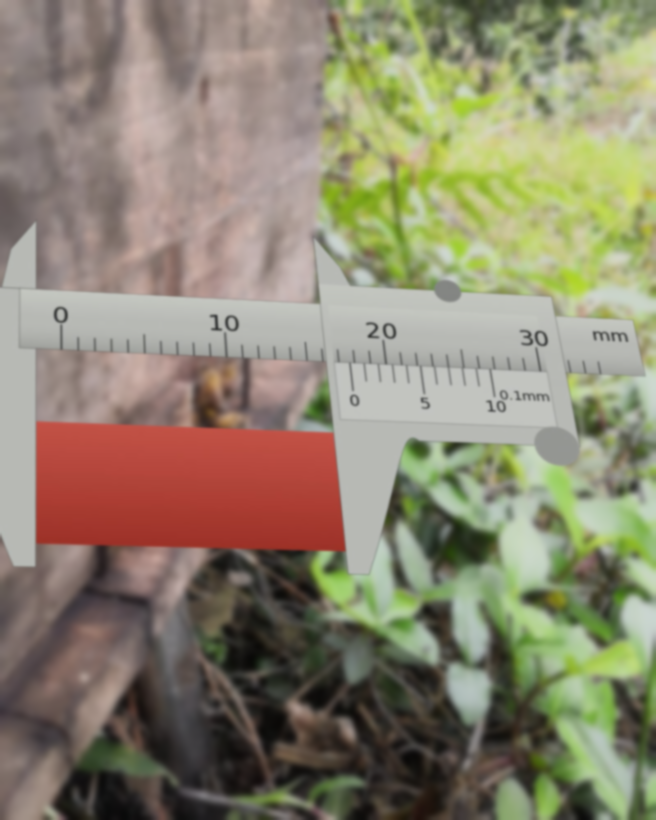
17.7 mm
